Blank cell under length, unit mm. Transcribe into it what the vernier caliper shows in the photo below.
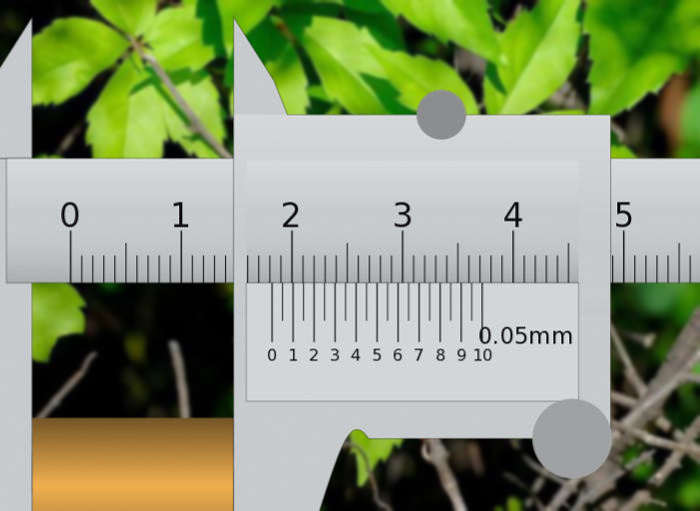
18.2 mm
